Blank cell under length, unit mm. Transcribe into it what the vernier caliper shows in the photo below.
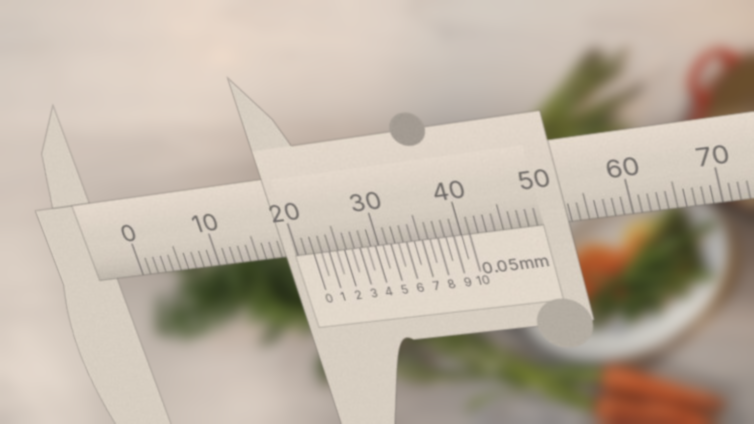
22.0 mm
